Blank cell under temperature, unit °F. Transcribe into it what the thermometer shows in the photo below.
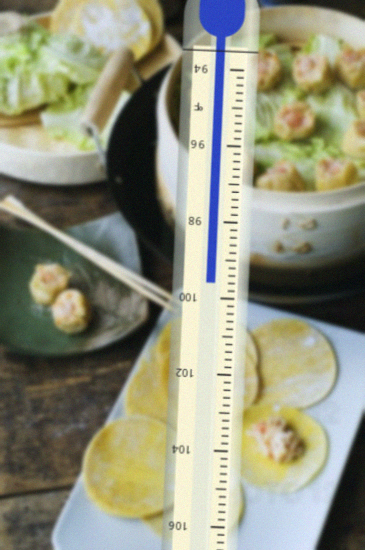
99.6 °F
